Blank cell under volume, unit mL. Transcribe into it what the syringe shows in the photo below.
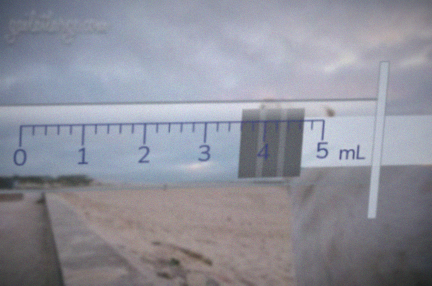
3.6 mL
